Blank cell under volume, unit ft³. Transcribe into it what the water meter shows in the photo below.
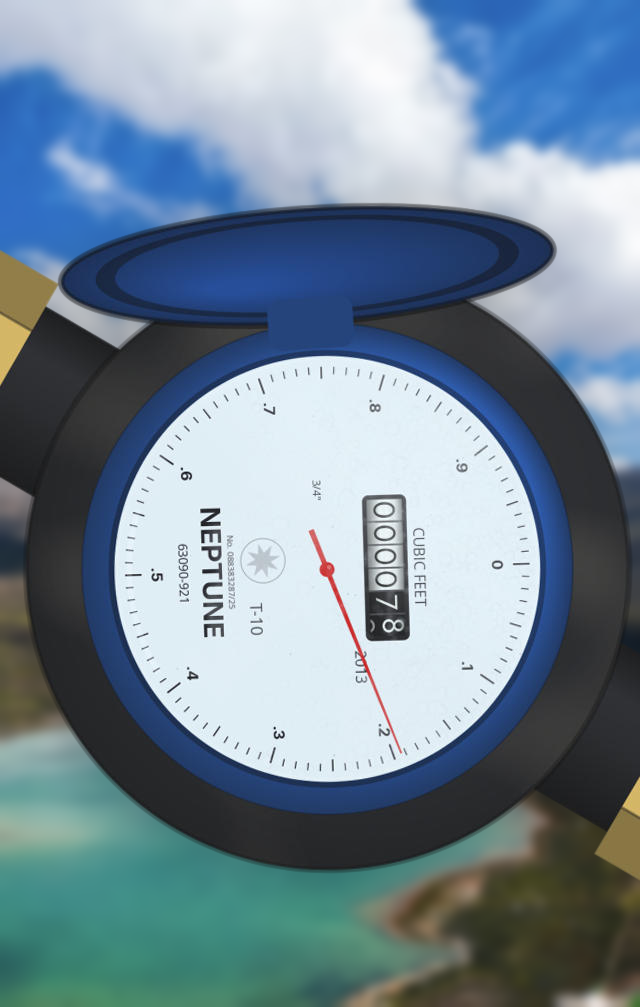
78.19 ft³
